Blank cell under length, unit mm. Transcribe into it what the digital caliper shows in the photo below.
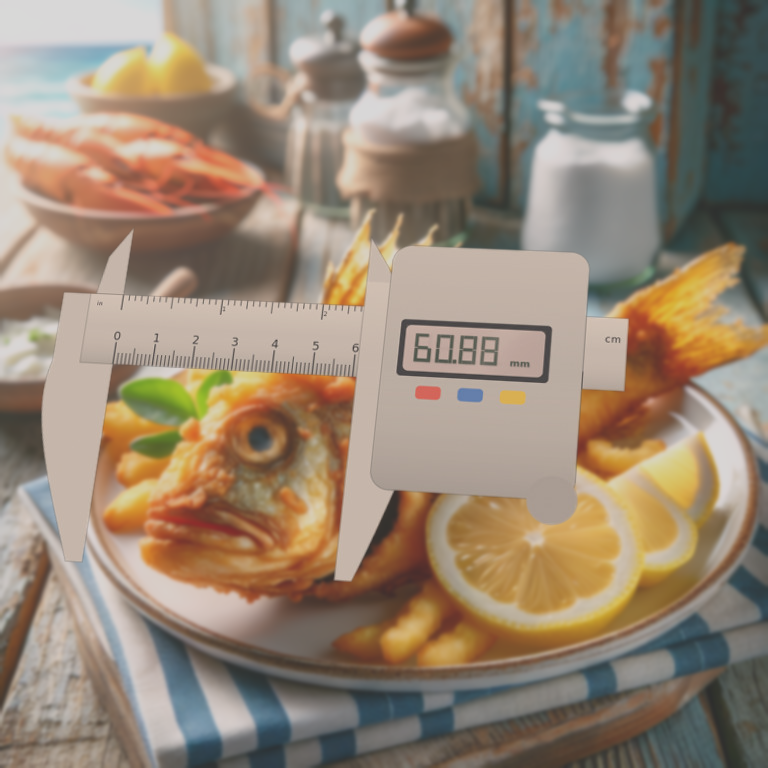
60.88 mm
